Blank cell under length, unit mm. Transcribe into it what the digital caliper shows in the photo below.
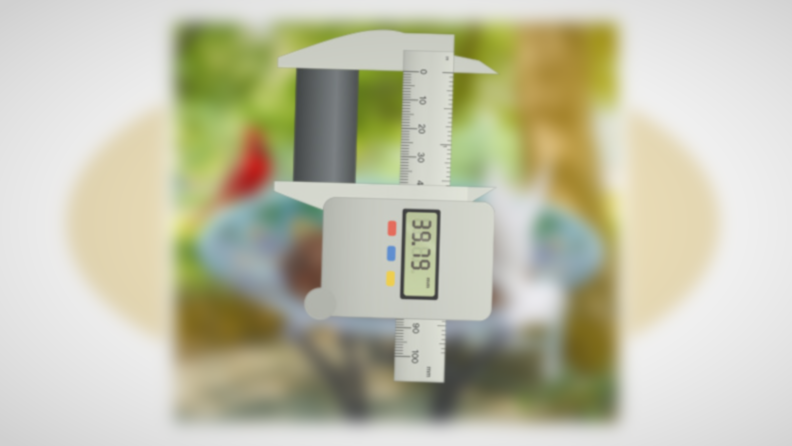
39.79 mm
